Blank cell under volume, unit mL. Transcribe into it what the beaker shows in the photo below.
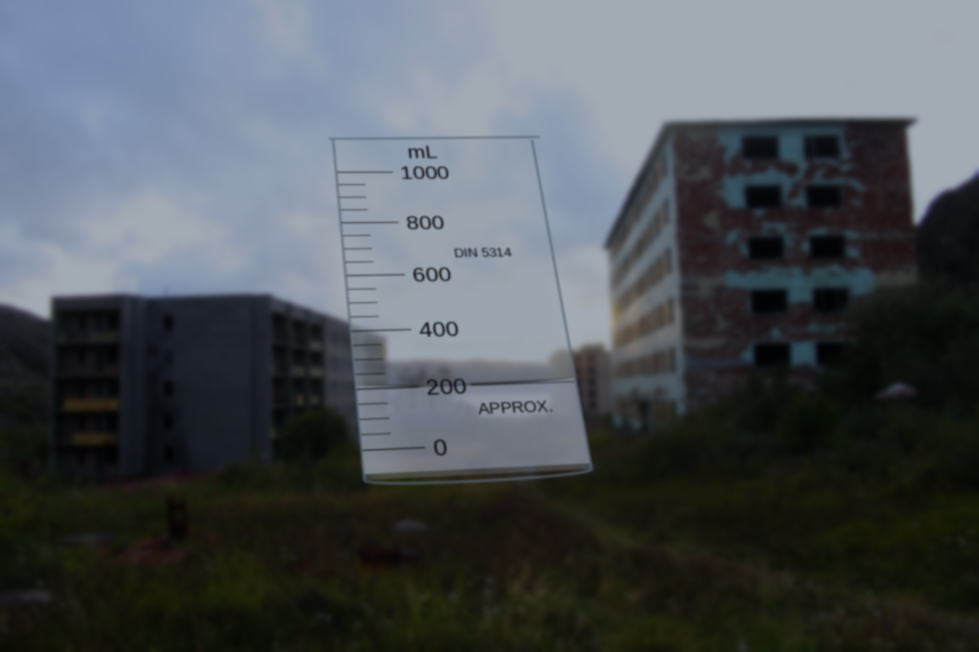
200 mL
